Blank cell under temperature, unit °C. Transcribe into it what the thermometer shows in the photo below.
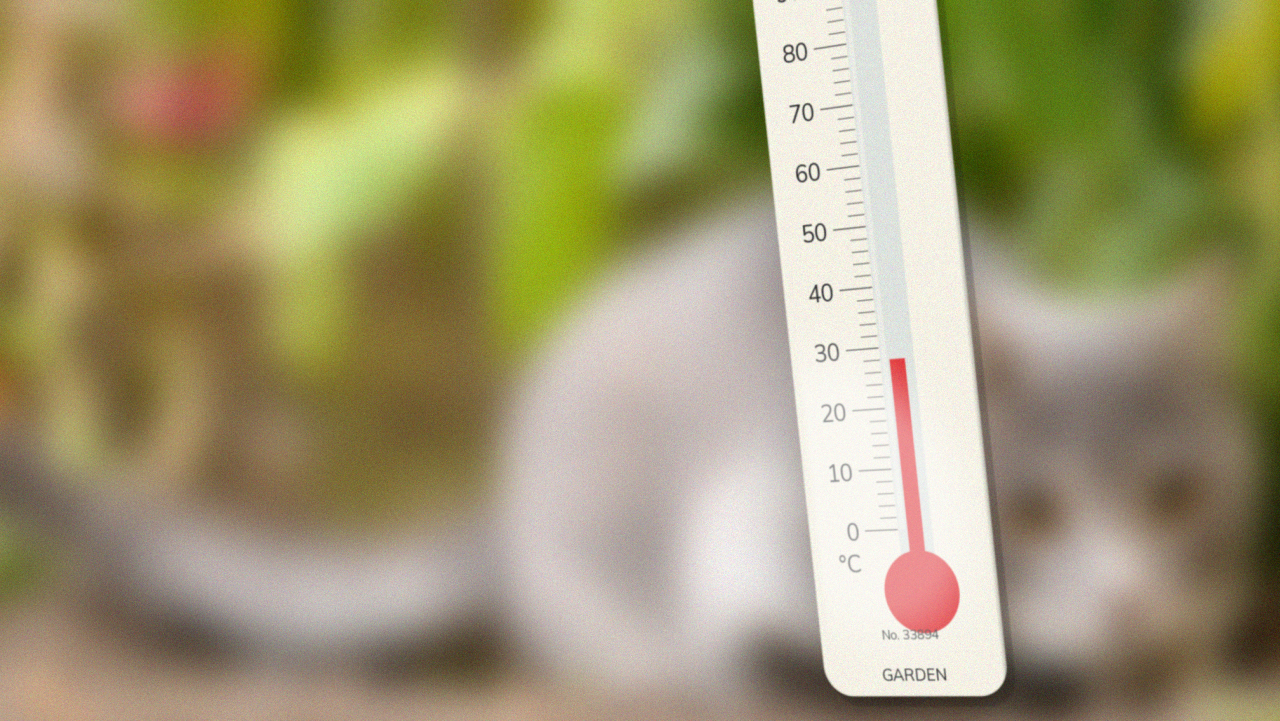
28 °C
